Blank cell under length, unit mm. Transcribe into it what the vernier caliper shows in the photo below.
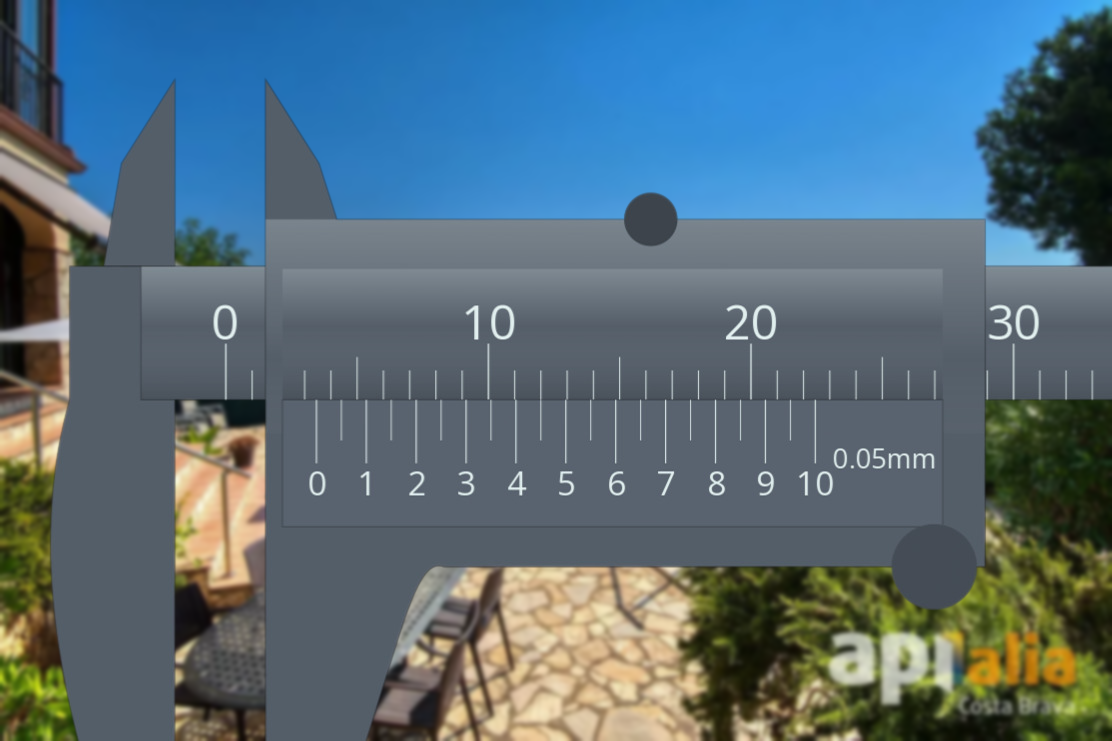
3.45 mm
